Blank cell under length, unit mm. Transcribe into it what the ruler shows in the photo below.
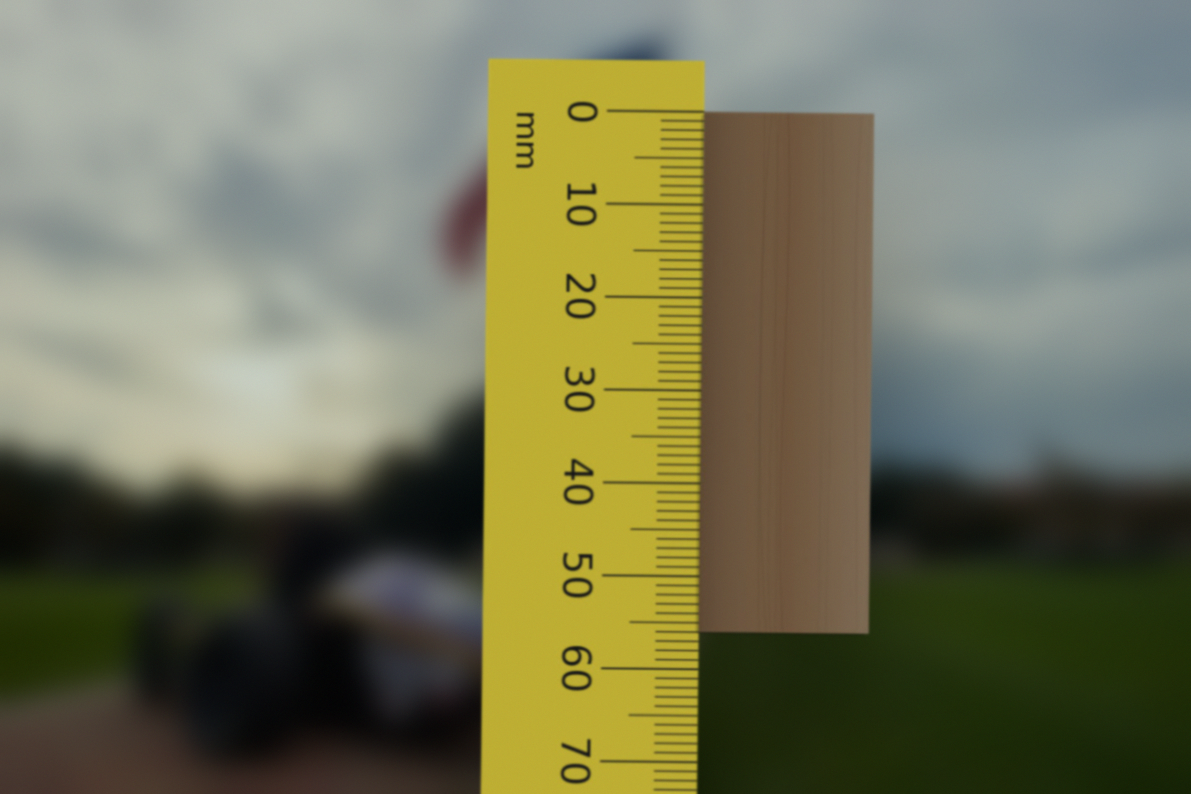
56 mm
